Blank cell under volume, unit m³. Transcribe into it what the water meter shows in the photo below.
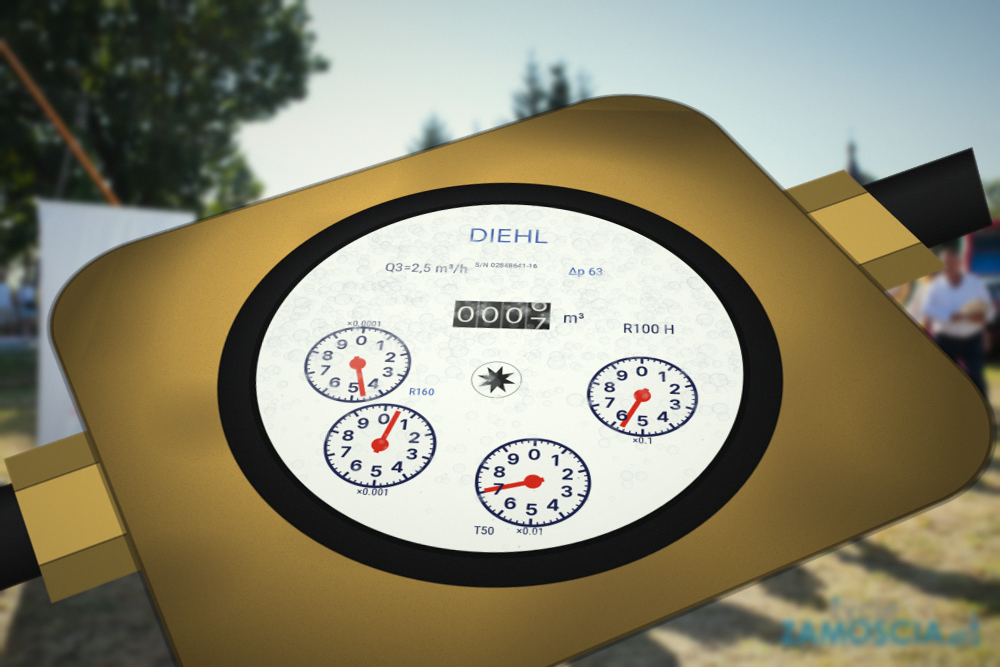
6.5704 m³
